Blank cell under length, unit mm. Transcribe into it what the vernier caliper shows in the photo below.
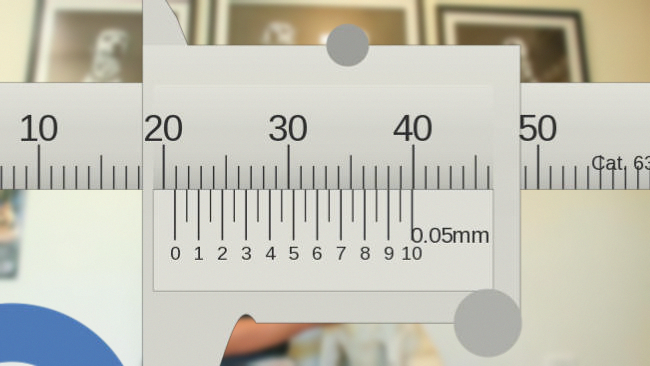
20.9 mm
